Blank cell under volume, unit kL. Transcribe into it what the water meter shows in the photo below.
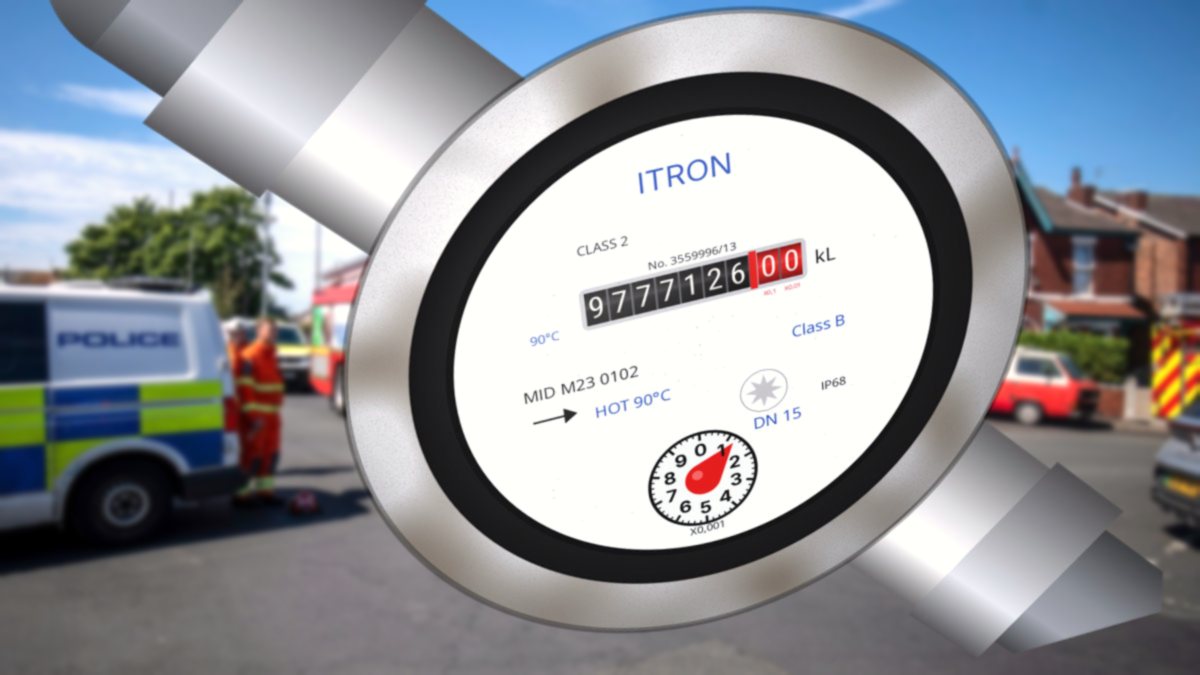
9777126.001 kL
